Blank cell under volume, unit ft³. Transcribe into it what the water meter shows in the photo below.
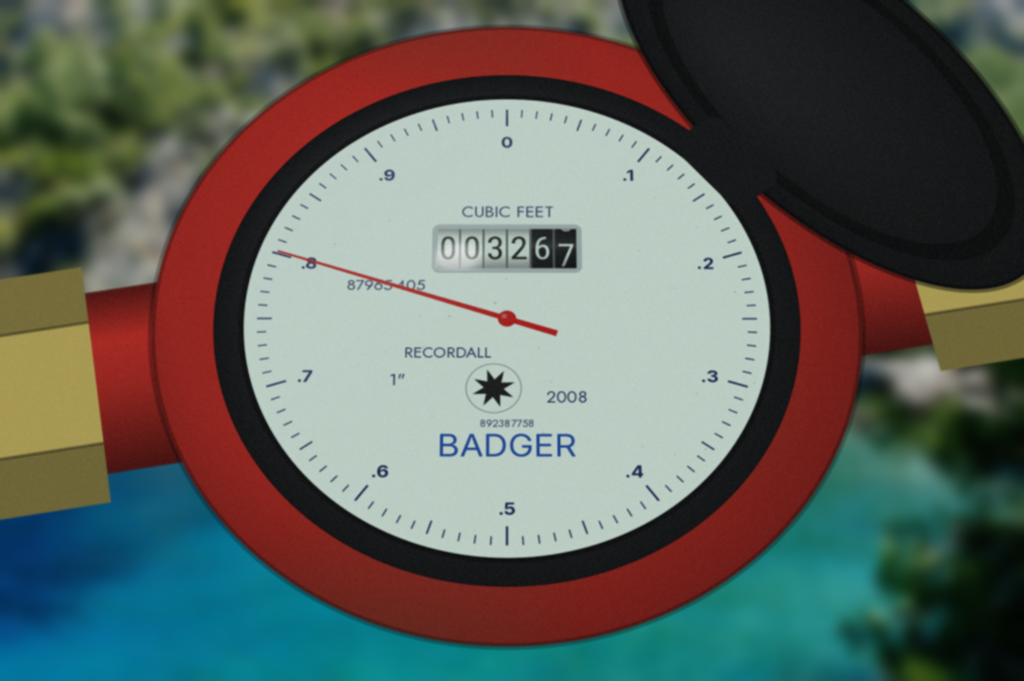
3266.80 ft³
